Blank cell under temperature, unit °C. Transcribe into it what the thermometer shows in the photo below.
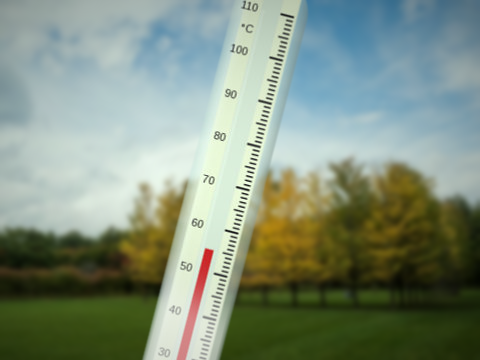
55 °C
